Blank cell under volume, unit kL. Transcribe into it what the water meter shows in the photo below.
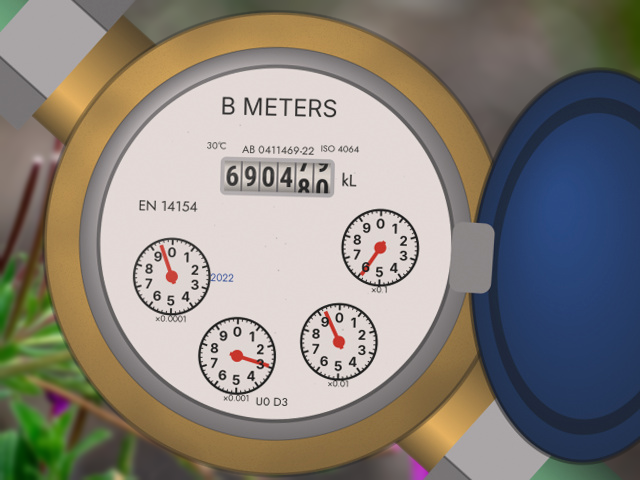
690479.5929 kL
